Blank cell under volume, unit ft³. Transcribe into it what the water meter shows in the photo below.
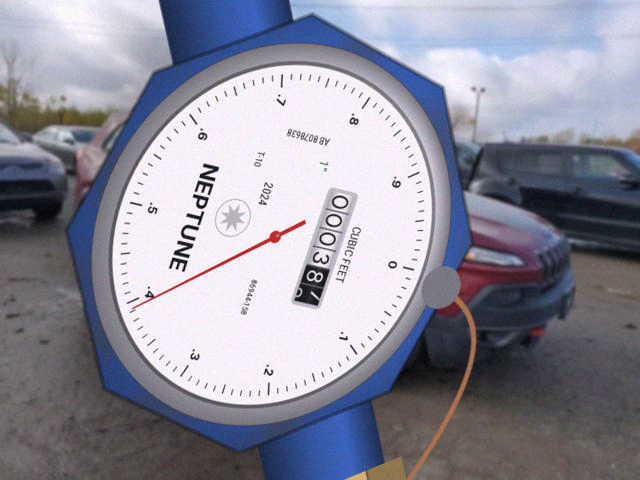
387.39 ft³
